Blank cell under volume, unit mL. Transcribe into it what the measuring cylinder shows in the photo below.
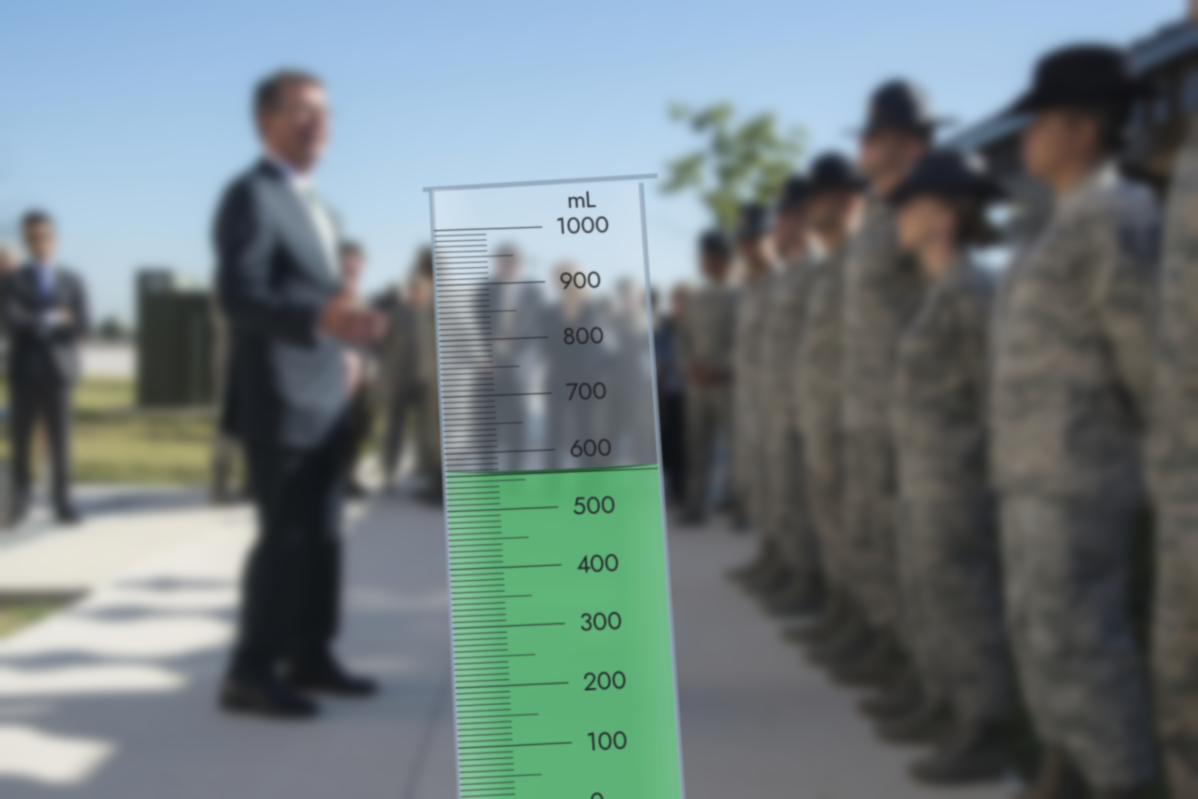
560 mL
